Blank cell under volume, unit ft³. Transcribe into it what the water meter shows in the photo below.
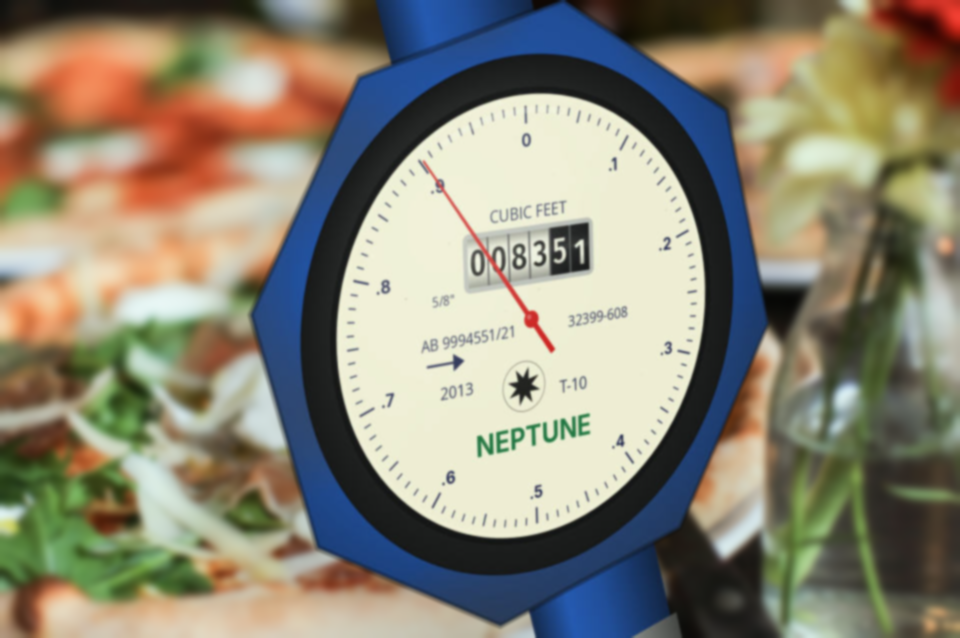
8350.90 ft³
